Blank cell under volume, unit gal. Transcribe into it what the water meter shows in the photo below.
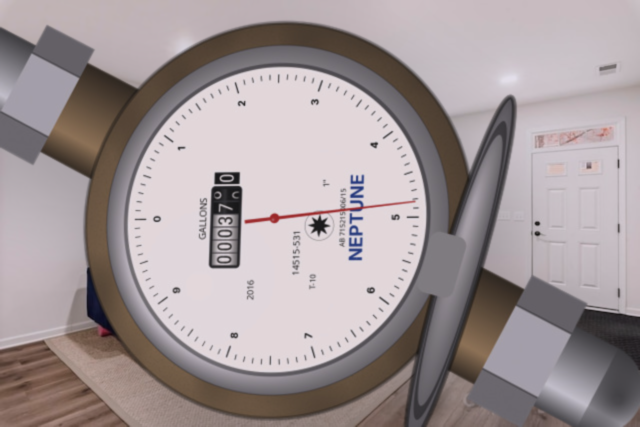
3784.8 gal
